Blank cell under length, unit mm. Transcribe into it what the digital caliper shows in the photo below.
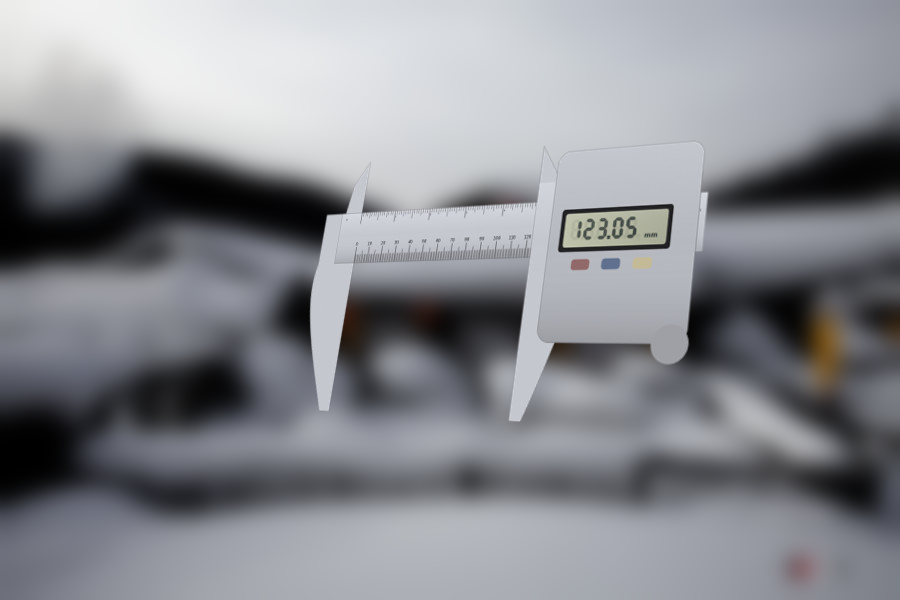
123.05 mm
